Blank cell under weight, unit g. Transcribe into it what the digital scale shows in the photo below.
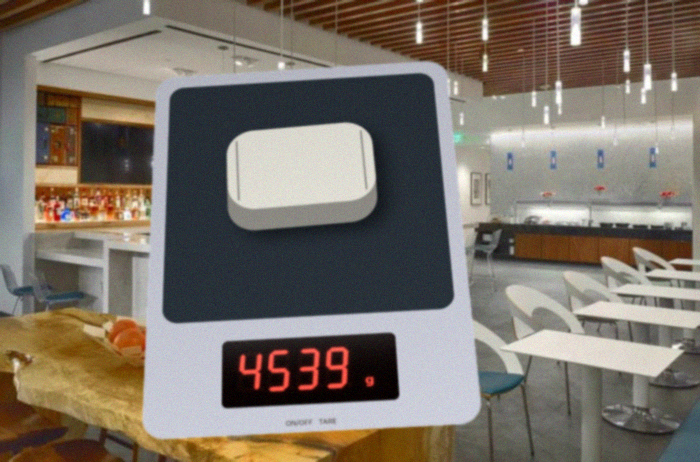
4539 g
